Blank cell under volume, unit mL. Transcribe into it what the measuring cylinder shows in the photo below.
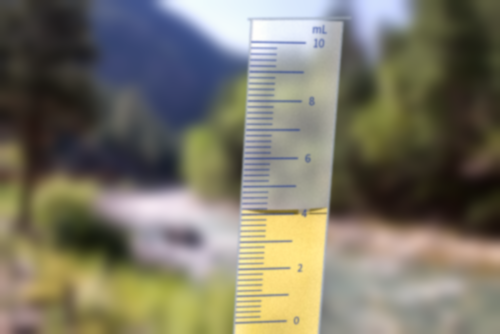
4 mL
